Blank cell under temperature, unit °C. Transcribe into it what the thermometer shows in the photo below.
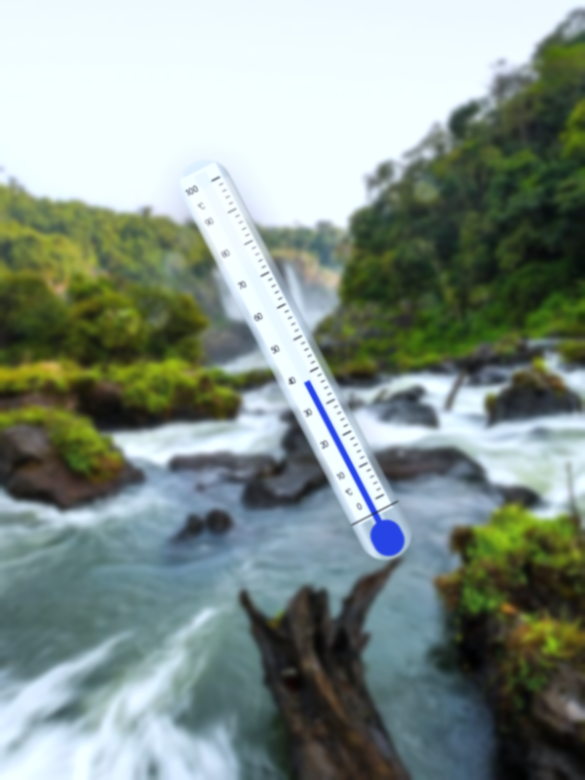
38 °C
